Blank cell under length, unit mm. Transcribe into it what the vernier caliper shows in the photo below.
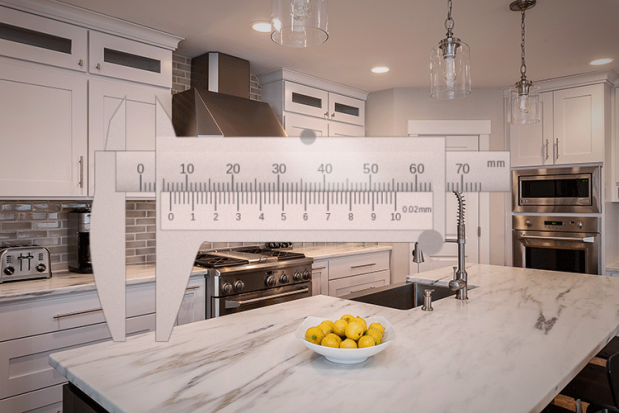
6.5 mm
